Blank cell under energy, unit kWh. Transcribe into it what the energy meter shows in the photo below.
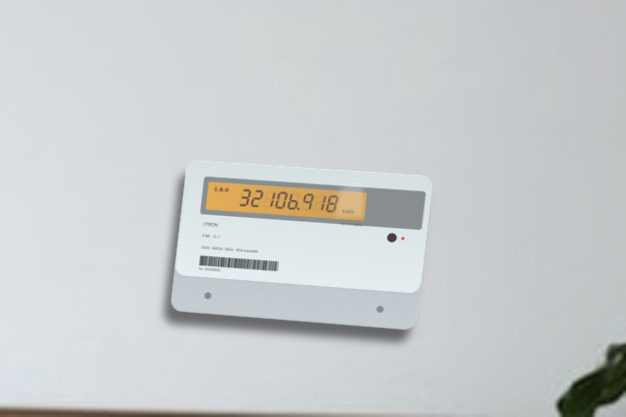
32106.918 kWh
